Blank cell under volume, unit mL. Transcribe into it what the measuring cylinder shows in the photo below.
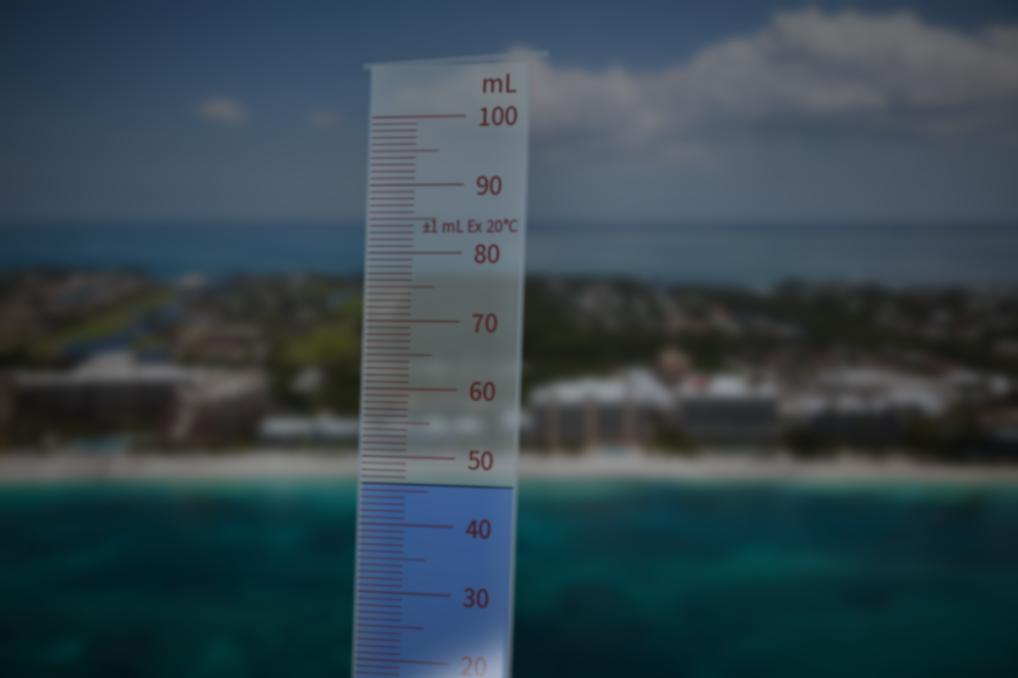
46 mL
